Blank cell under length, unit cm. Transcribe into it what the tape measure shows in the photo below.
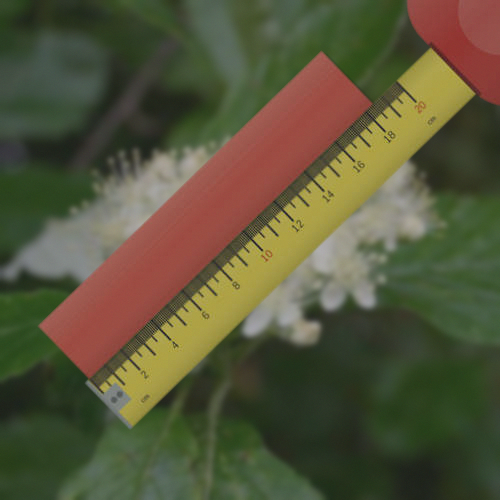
18.5 cm
